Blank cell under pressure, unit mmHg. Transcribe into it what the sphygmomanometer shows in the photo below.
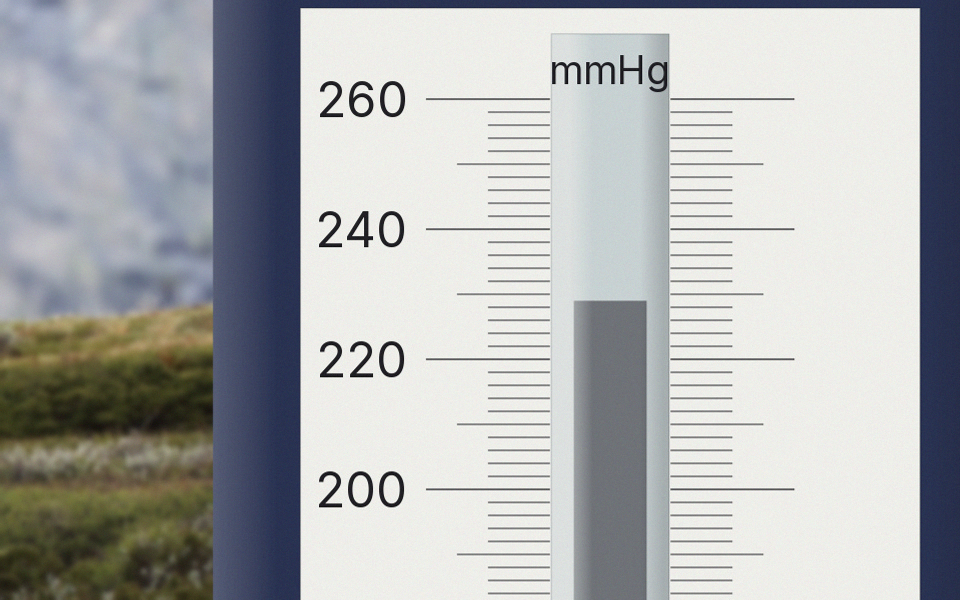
229 mmHg
